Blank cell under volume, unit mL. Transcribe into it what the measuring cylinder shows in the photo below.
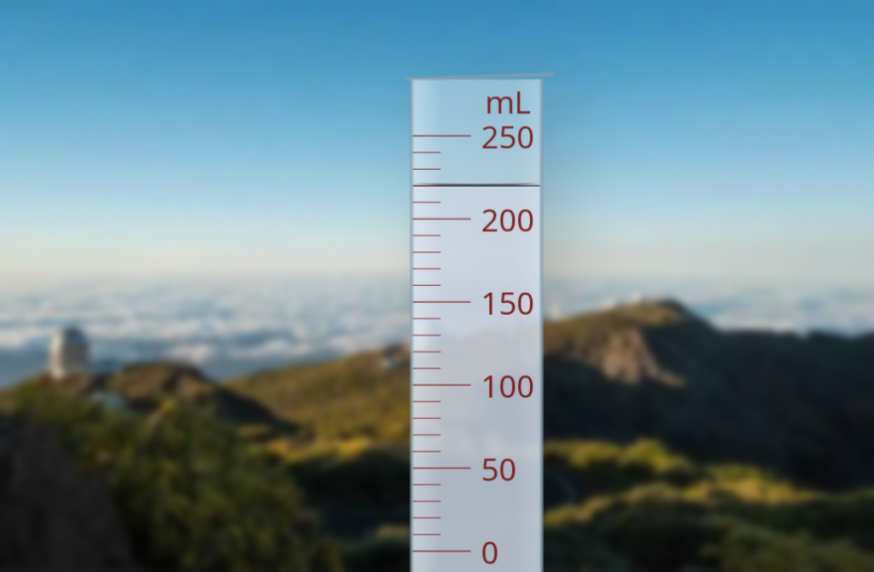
220 mL
